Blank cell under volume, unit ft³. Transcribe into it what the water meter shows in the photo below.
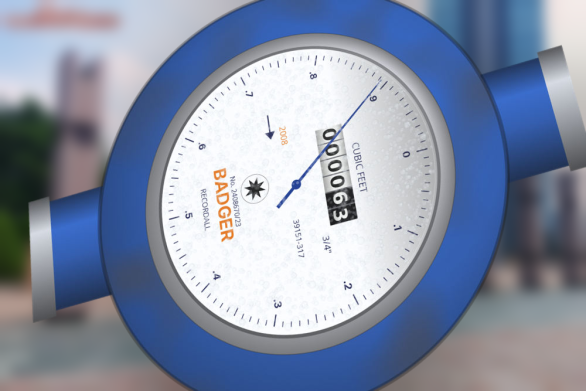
62.89 ft³
